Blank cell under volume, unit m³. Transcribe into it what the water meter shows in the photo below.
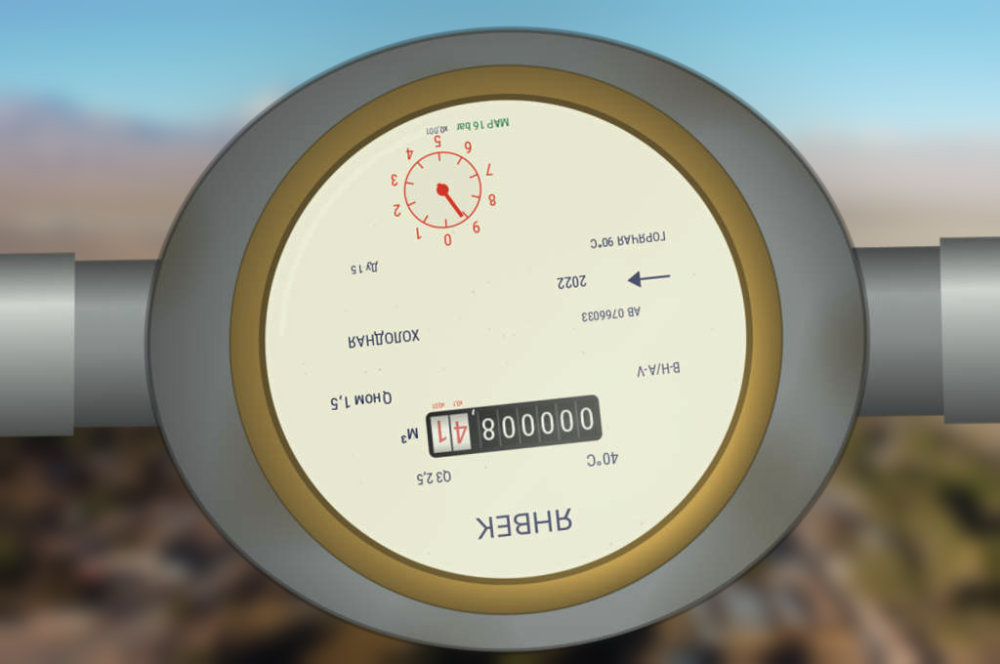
8.409 m³
